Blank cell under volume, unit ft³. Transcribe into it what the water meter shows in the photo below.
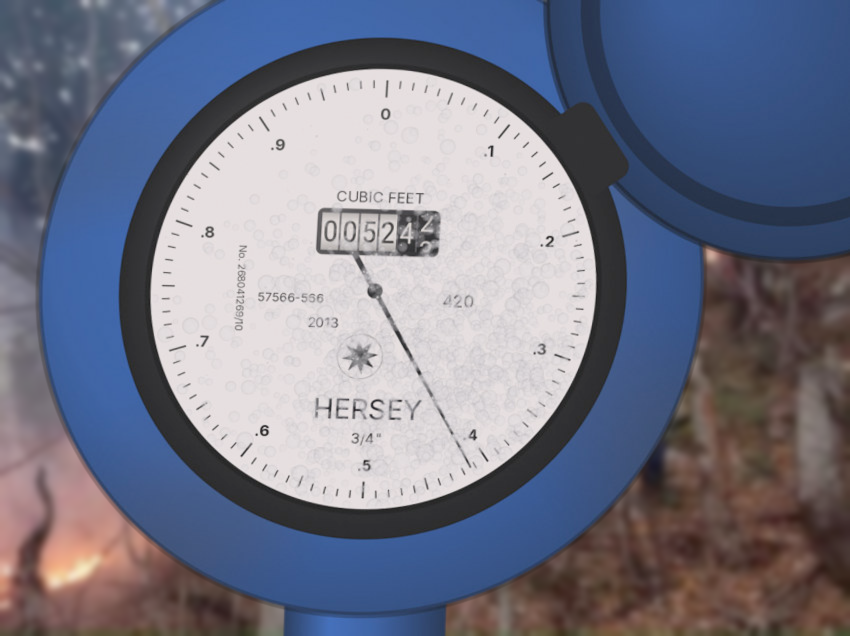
5242.41 ft³
